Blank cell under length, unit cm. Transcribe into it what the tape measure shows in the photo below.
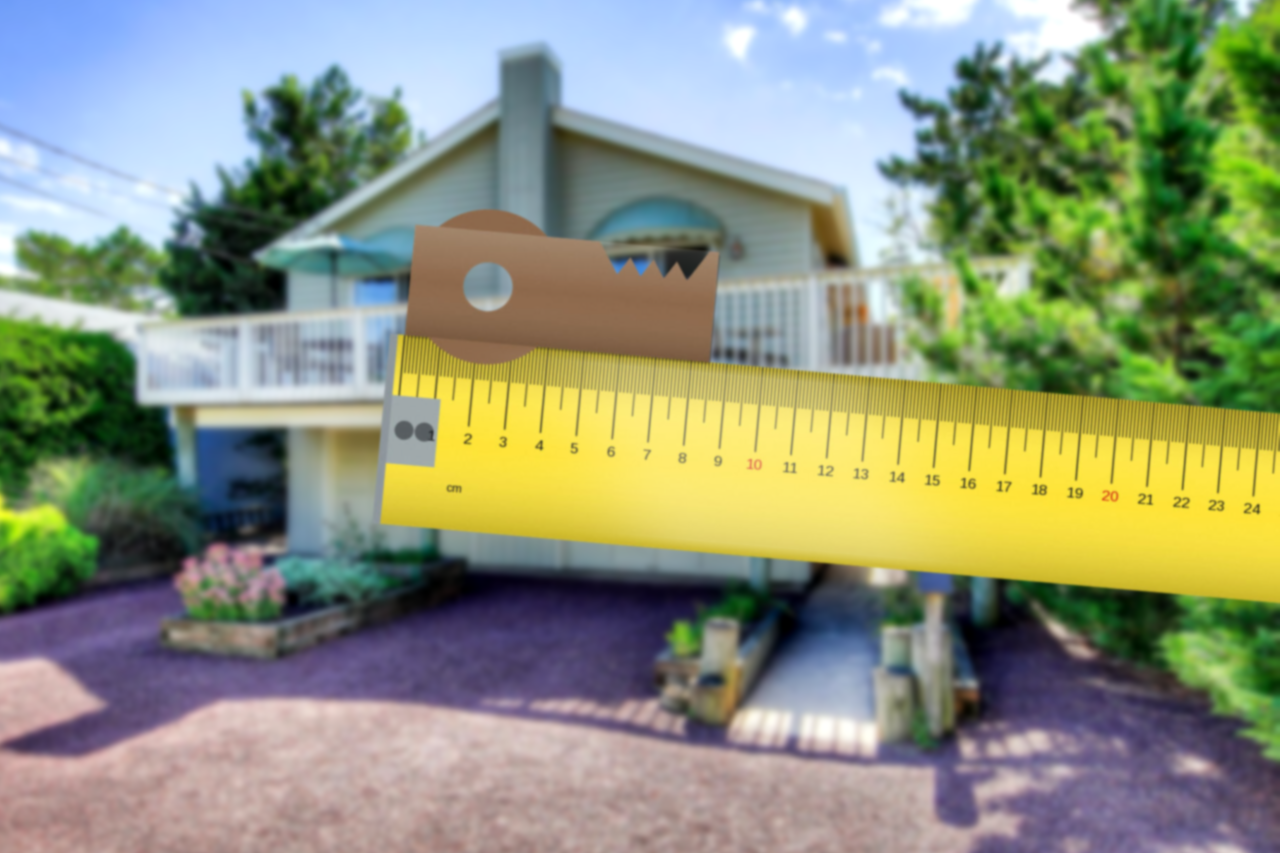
8.5 cm
